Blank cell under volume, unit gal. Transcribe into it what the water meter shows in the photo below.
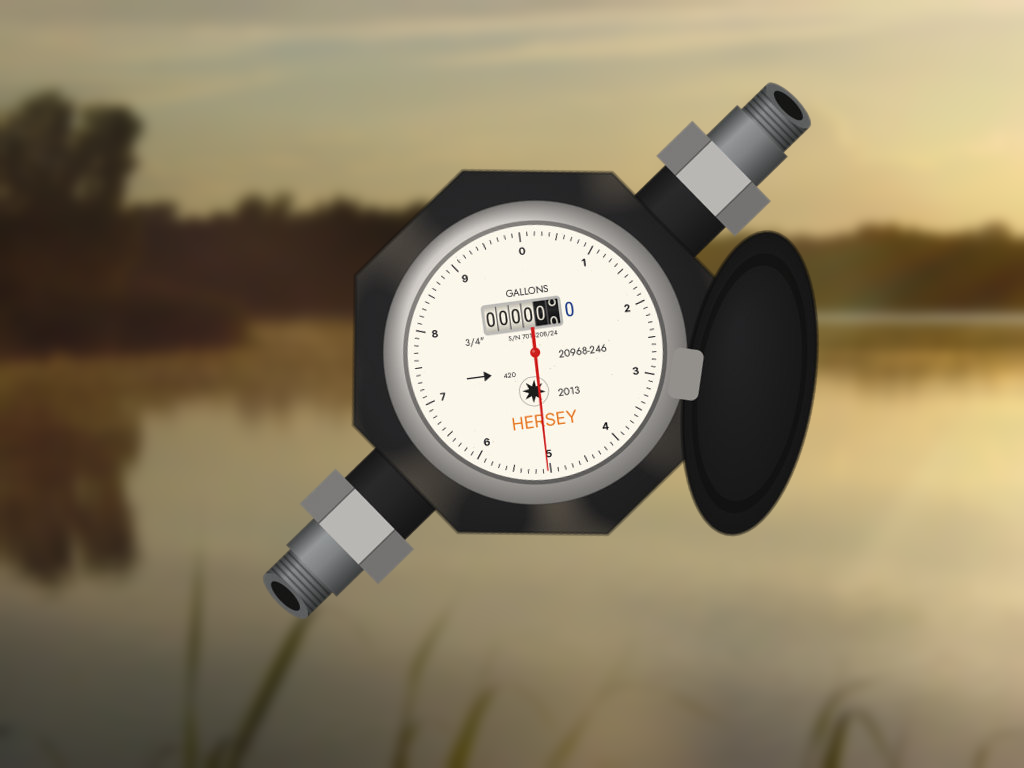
85.0 gal
